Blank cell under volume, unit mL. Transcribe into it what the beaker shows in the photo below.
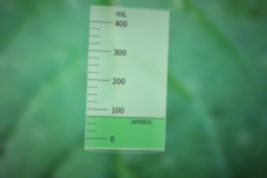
75 mL
